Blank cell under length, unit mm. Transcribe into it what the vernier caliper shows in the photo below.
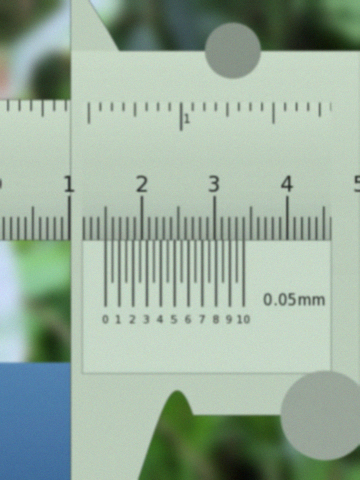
15.0 mm
